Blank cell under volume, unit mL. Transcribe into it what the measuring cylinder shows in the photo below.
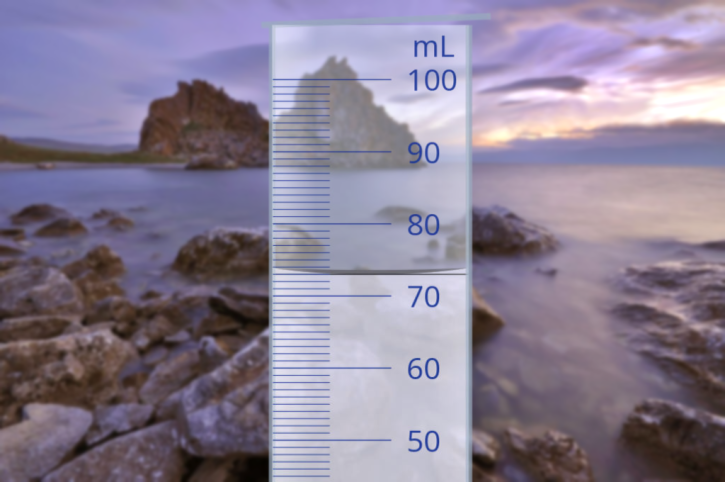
73 mL
